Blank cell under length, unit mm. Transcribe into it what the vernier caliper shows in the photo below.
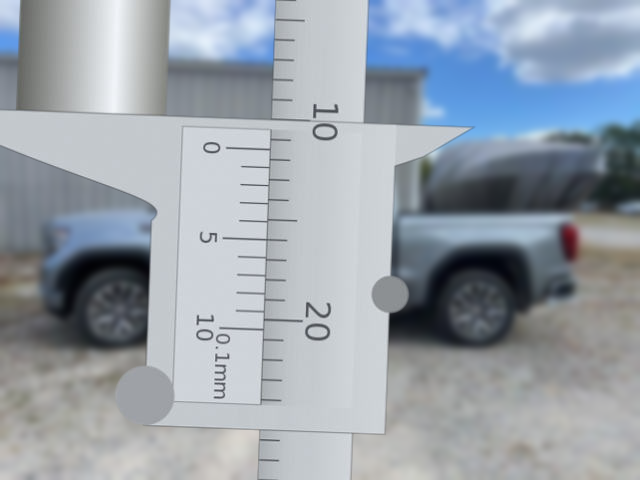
11.5 mm
